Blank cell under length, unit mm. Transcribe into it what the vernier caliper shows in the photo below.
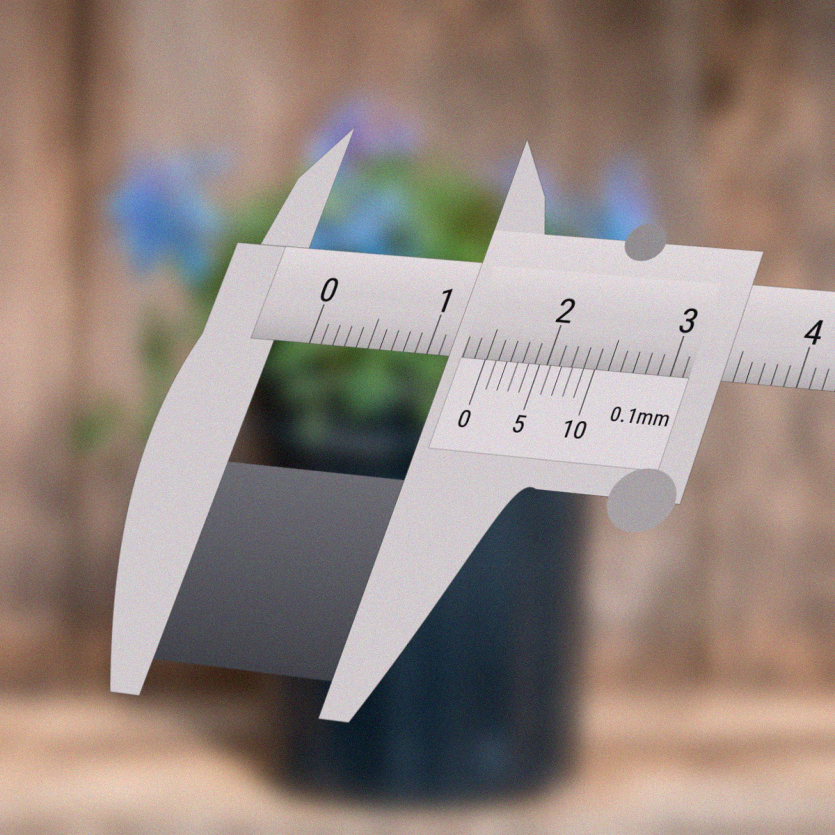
14.9 mm
